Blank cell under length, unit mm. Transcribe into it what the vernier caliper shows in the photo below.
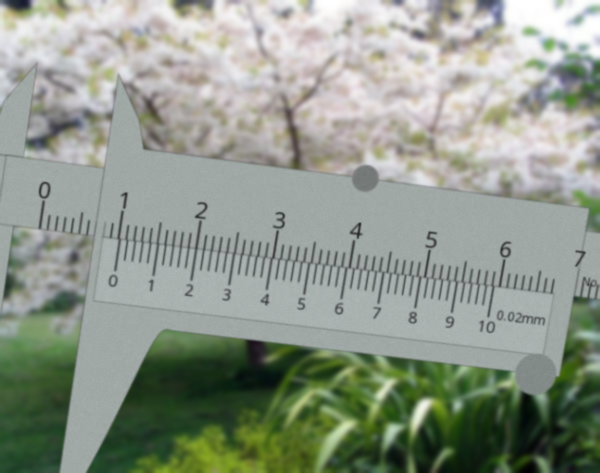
10.2 mm
